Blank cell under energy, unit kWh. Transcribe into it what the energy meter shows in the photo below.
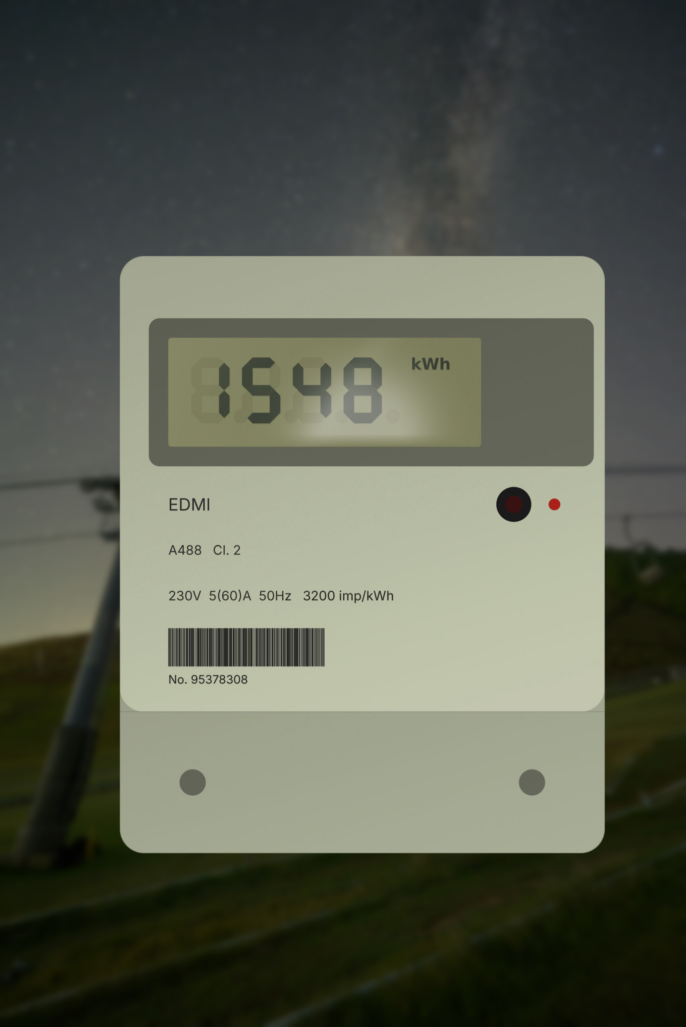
1548 kWh
